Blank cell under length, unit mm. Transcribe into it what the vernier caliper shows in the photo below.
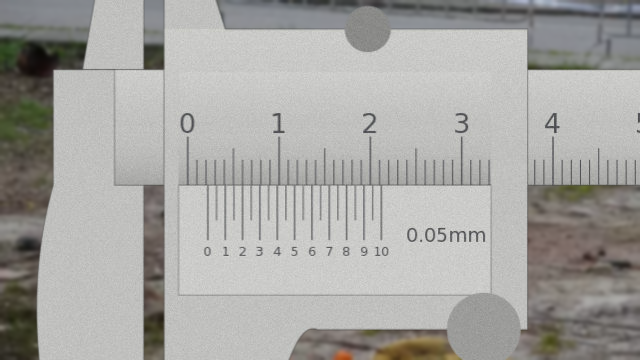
2.2 mm
